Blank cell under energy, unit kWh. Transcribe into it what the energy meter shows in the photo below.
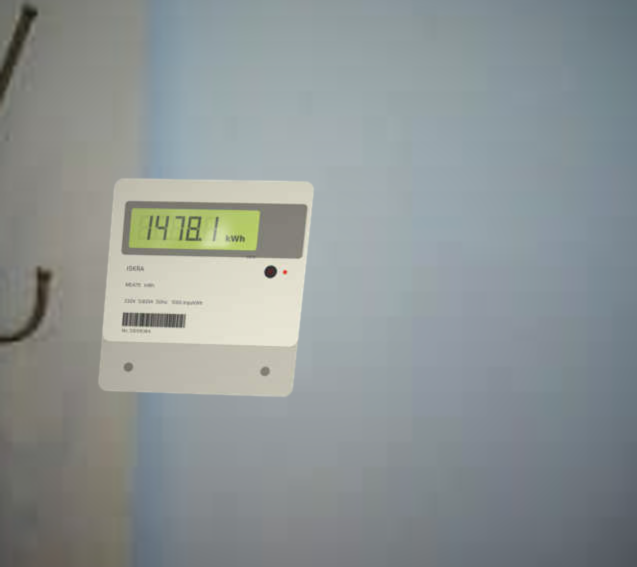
1478.1 kWh
